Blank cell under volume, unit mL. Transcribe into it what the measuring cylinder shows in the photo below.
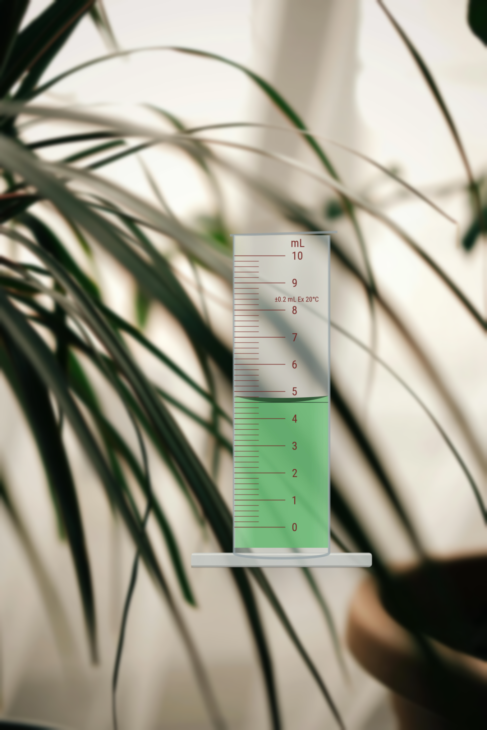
4.6 mL
